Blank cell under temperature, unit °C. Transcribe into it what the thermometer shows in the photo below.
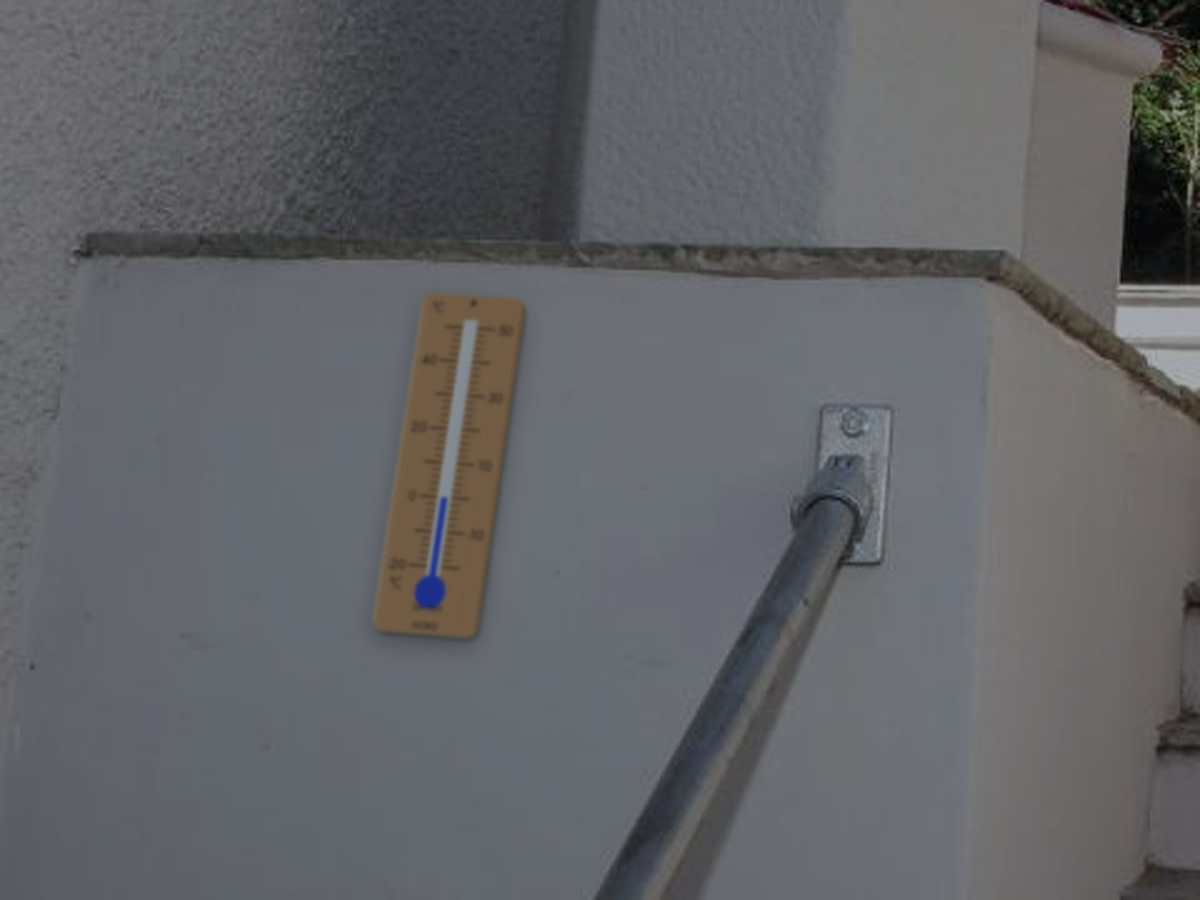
0 °C
